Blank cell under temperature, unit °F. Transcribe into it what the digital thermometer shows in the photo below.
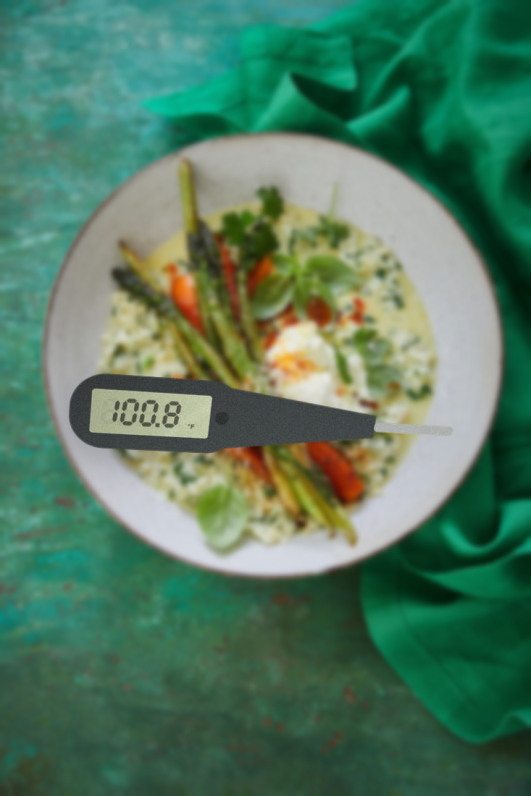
100.8 °F
